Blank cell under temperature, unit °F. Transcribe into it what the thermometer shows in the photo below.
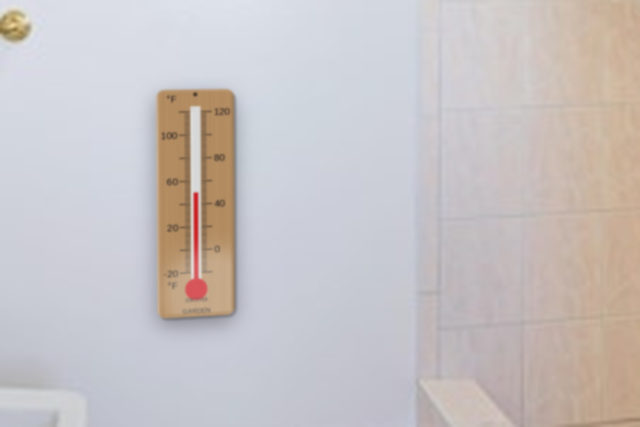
50 °F
